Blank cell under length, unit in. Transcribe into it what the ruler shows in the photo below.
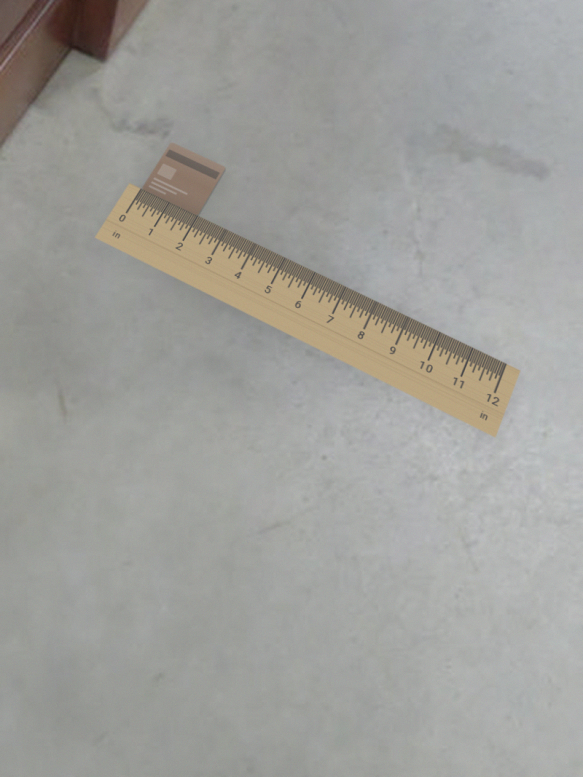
2 in
